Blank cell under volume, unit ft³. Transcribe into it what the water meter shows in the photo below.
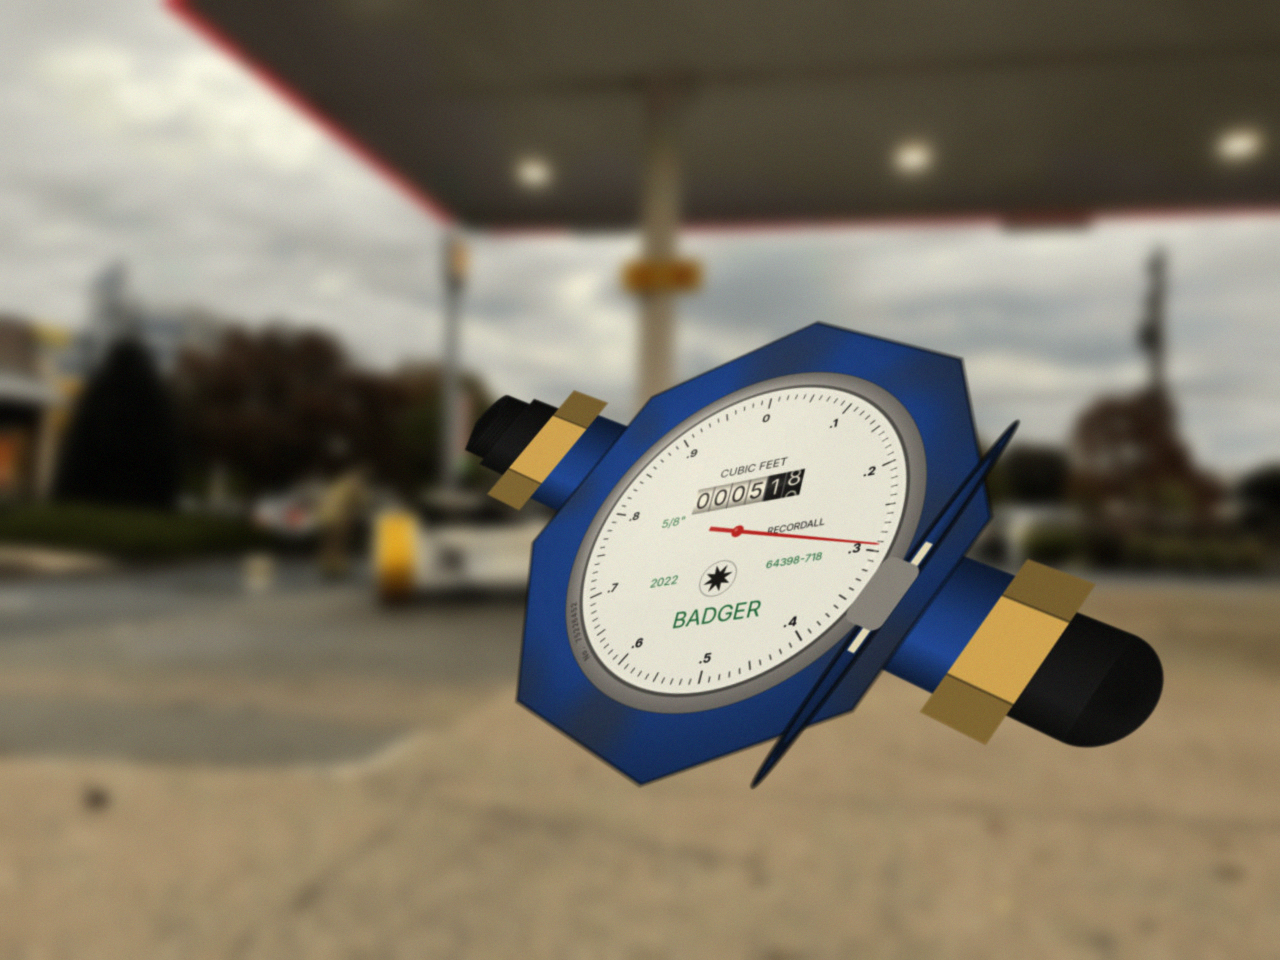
518.29 ft³
